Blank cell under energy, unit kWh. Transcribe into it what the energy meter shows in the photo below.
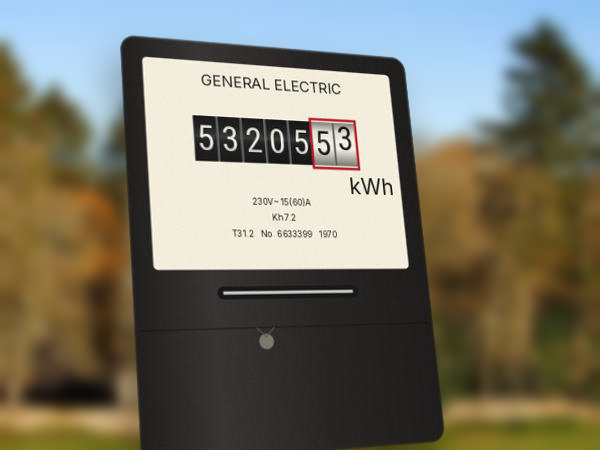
53205.53 kWh
